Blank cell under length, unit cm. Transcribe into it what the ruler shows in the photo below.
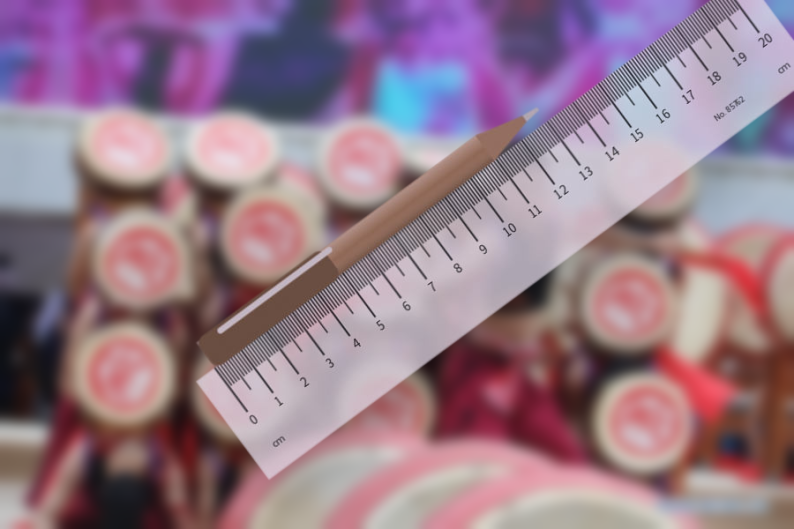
13 cm
